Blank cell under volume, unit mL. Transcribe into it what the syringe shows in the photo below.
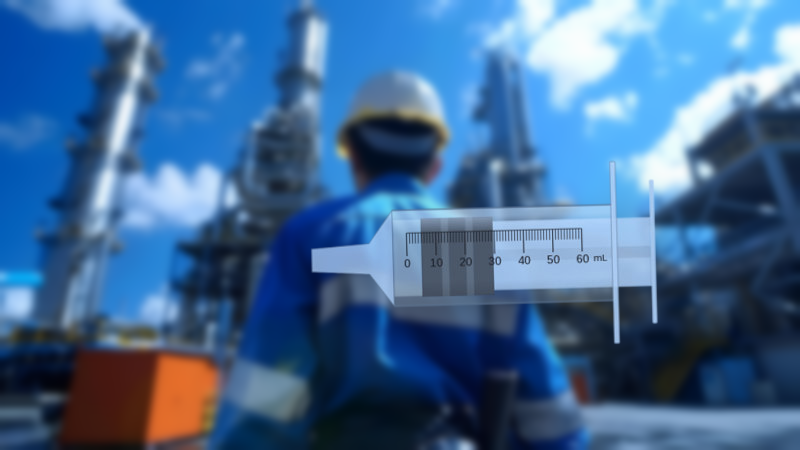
5 mL
